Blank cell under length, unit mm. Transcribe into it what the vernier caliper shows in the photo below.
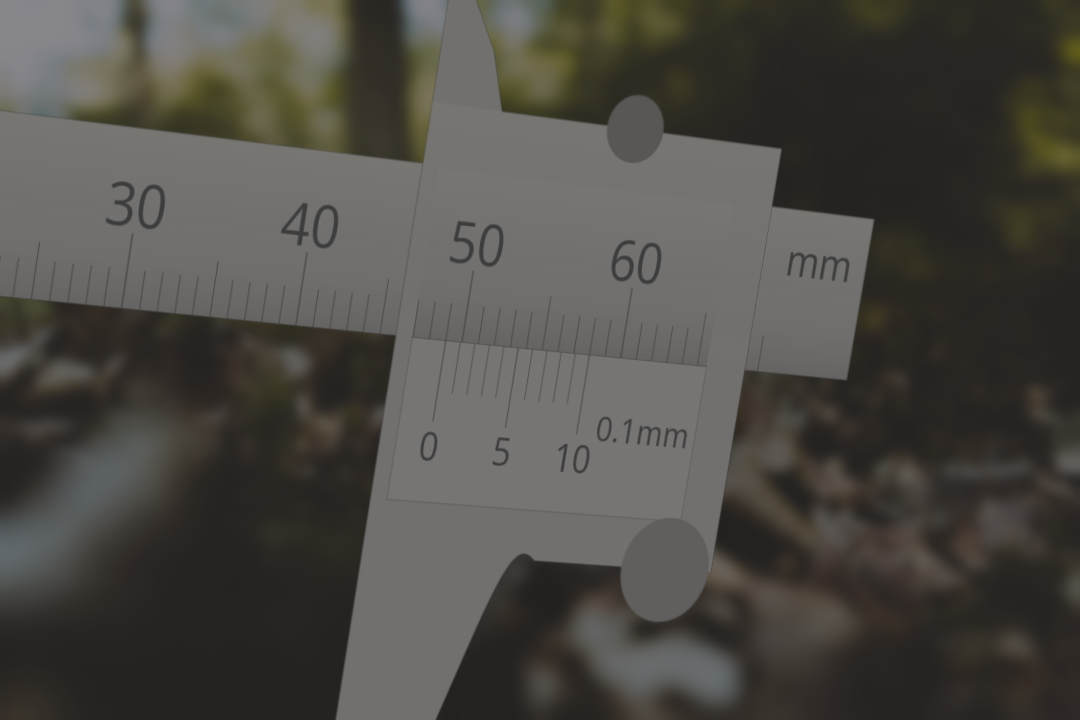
49.0 mm
